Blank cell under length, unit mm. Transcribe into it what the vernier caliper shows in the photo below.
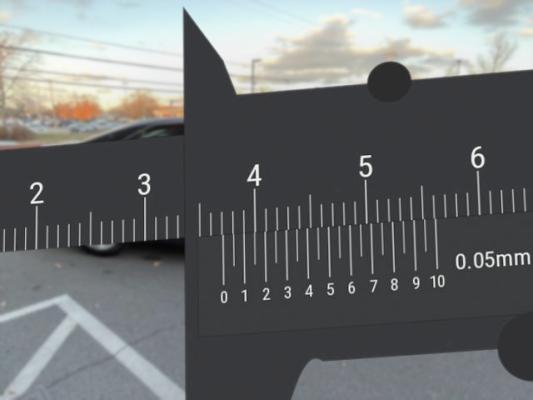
37.1 mm
